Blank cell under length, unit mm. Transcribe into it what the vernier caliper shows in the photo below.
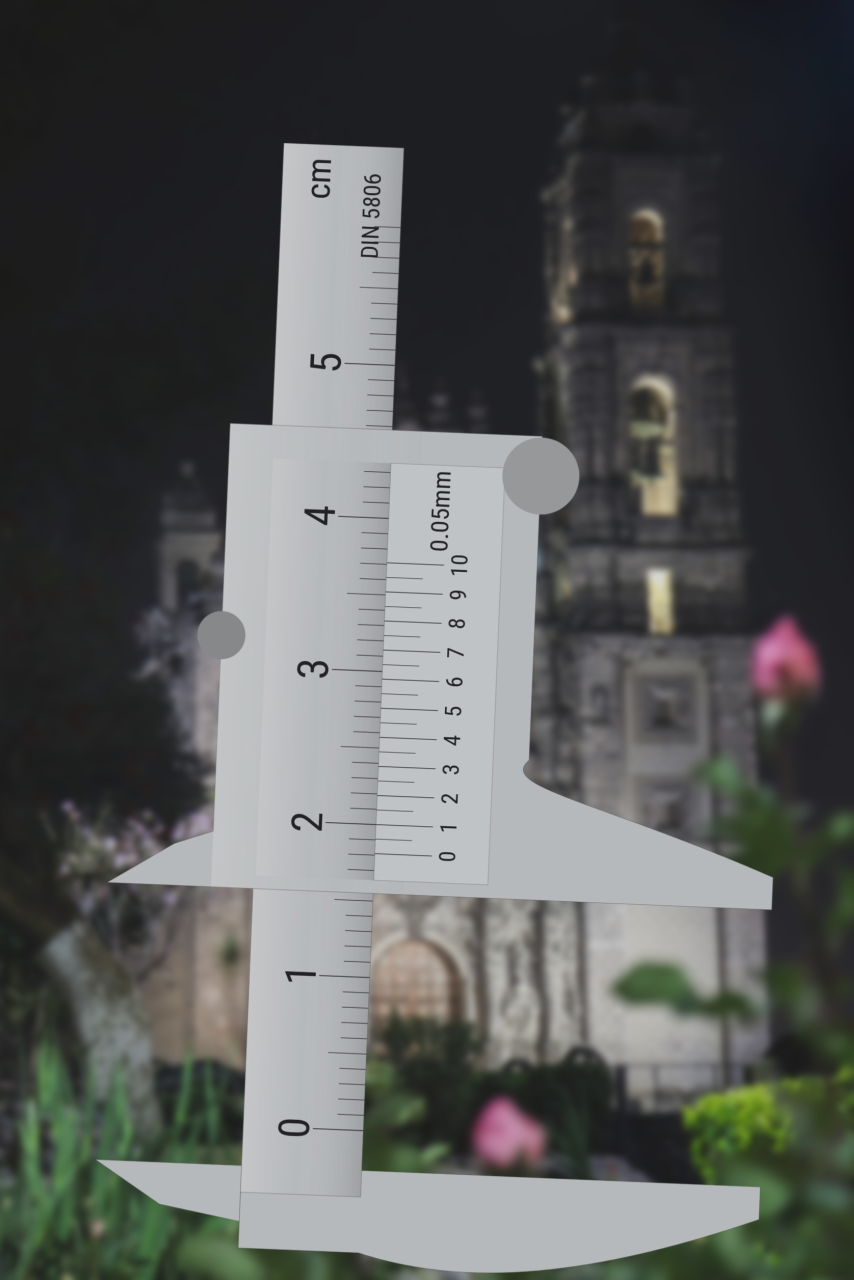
18.1 mm
